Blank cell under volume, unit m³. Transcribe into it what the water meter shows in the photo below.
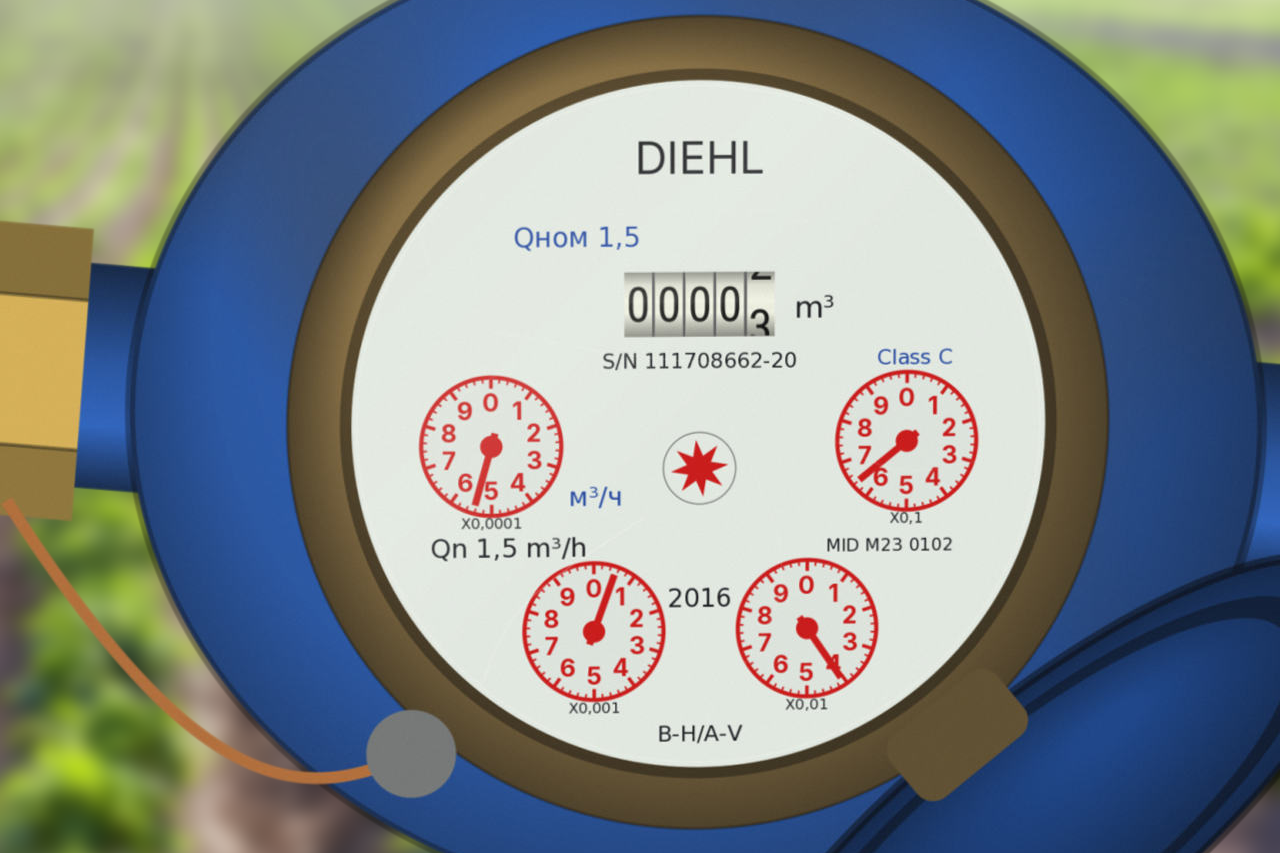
2.6405 m³
